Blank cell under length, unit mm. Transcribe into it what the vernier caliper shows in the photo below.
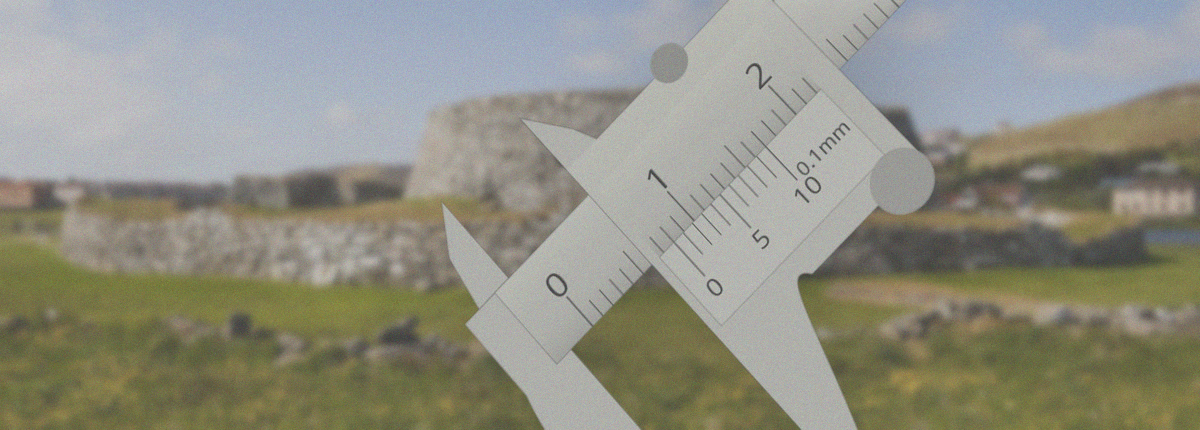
8.0 mm
